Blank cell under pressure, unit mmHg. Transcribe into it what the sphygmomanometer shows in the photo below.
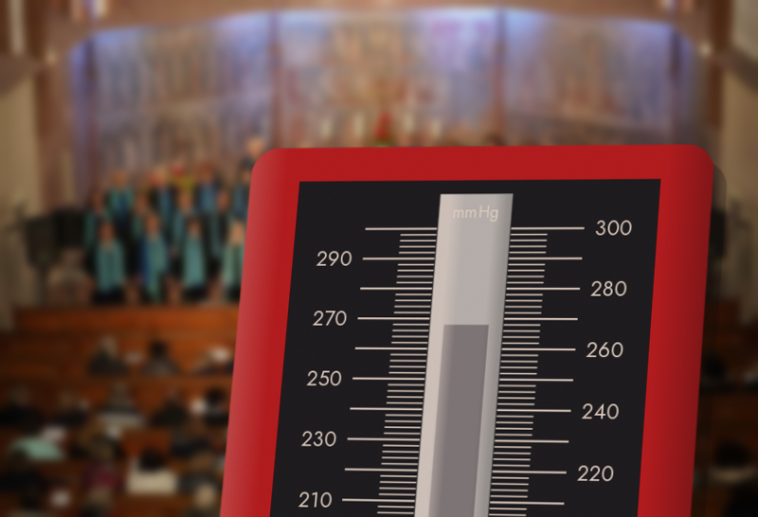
268 mmHg
